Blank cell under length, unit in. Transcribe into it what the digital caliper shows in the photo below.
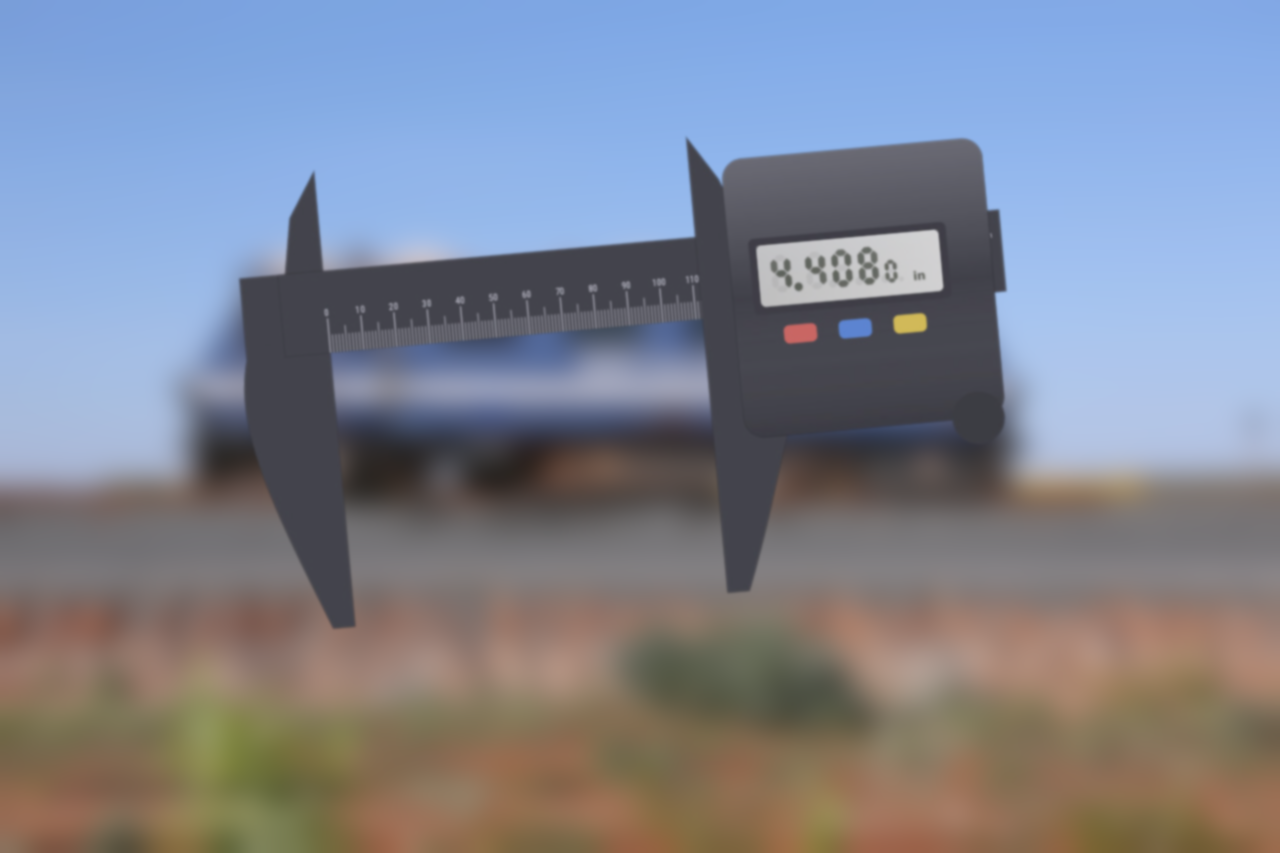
4.4080 in
